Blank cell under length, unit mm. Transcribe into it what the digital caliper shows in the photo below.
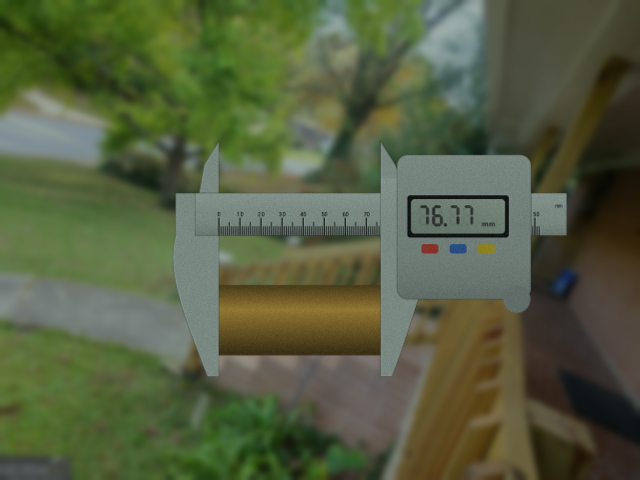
76.77 mm
